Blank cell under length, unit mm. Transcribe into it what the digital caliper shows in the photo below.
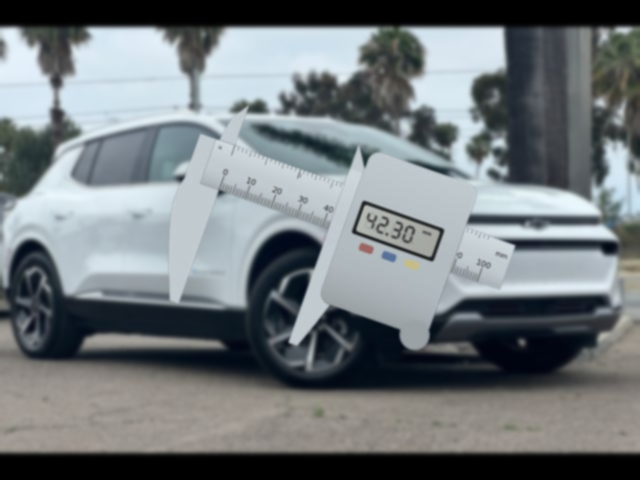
42.30 mm
